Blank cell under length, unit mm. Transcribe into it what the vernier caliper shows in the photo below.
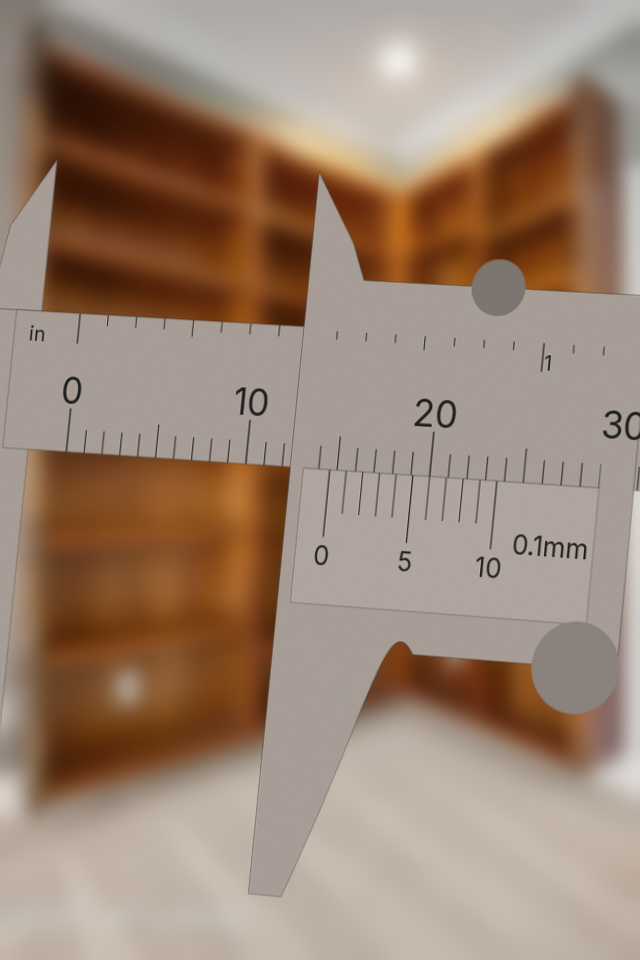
14.6 mm
